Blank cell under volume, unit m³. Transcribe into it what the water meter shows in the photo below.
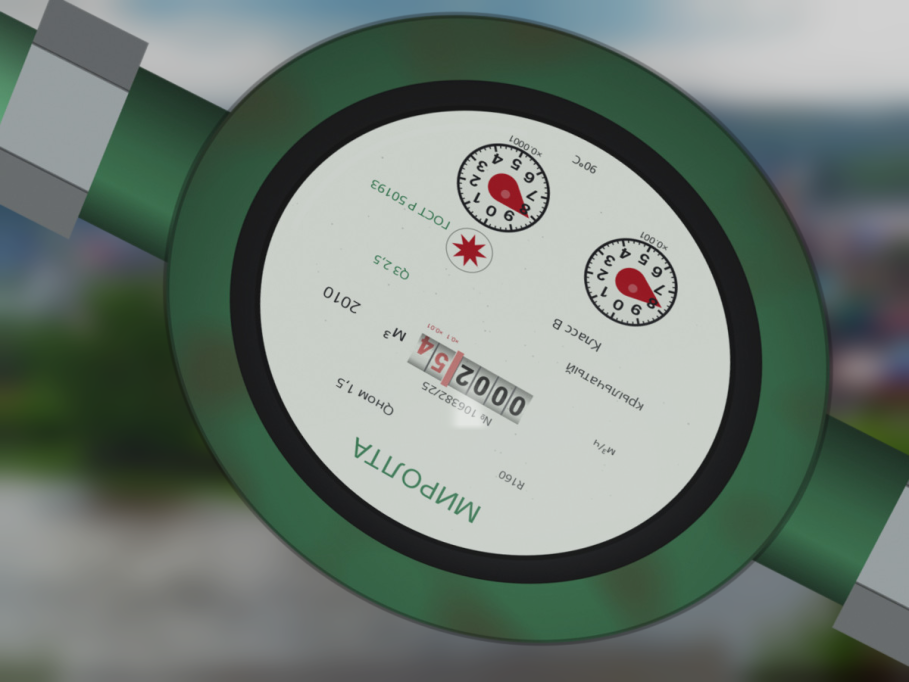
2.5378 m³
